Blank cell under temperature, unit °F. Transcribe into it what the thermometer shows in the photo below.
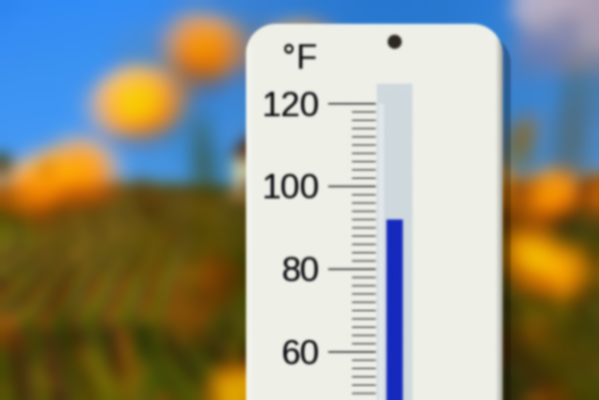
92 °F
